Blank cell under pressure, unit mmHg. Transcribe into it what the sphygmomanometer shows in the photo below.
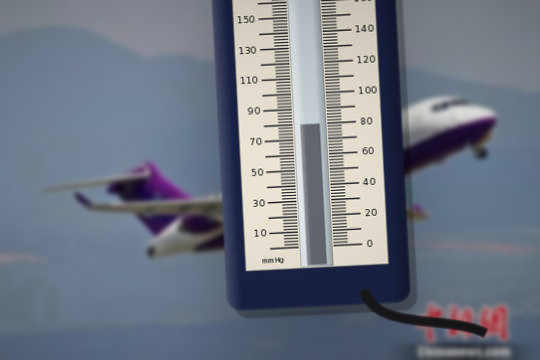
80 mmHg
